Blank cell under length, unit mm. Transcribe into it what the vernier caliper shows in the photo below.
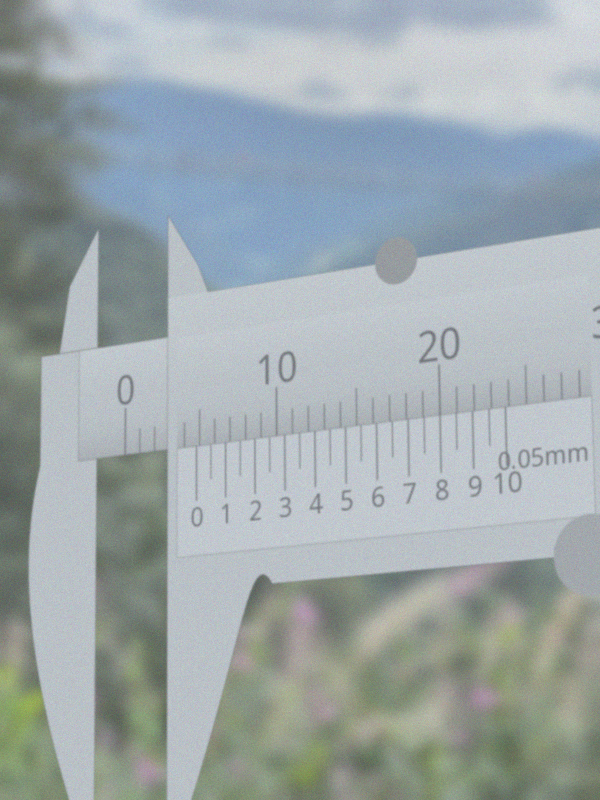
4.8 mm
